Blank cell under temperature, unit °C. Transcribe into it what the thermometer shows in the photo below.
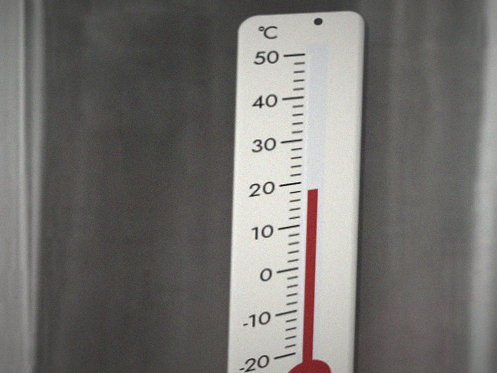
18 °C
